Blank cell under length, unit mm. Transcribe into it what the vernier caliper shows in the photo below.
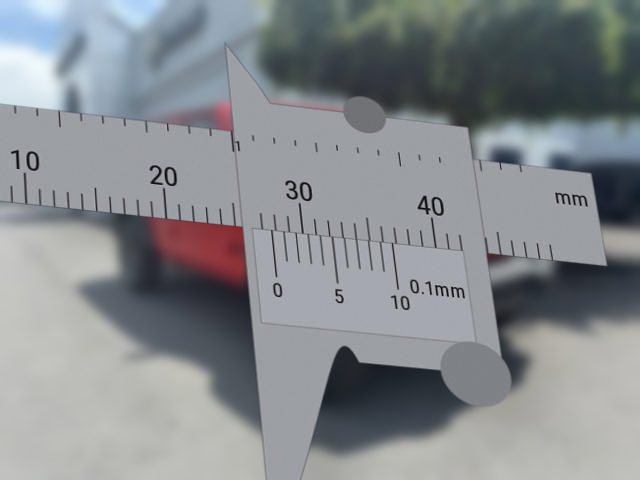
27.7 mm
